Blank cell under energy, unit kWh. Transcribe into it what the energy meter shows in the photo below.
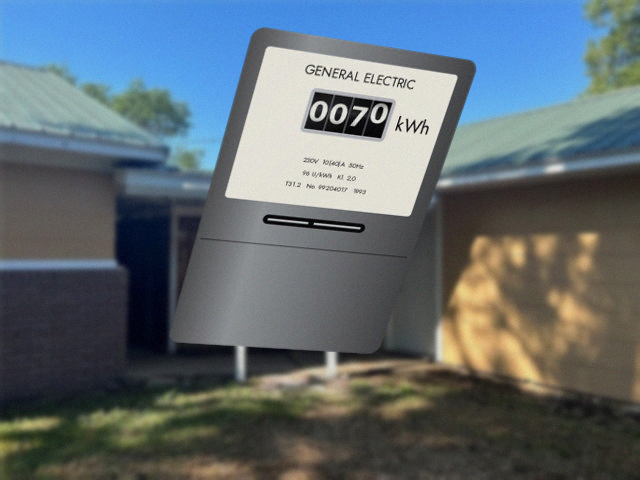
70 kWh
